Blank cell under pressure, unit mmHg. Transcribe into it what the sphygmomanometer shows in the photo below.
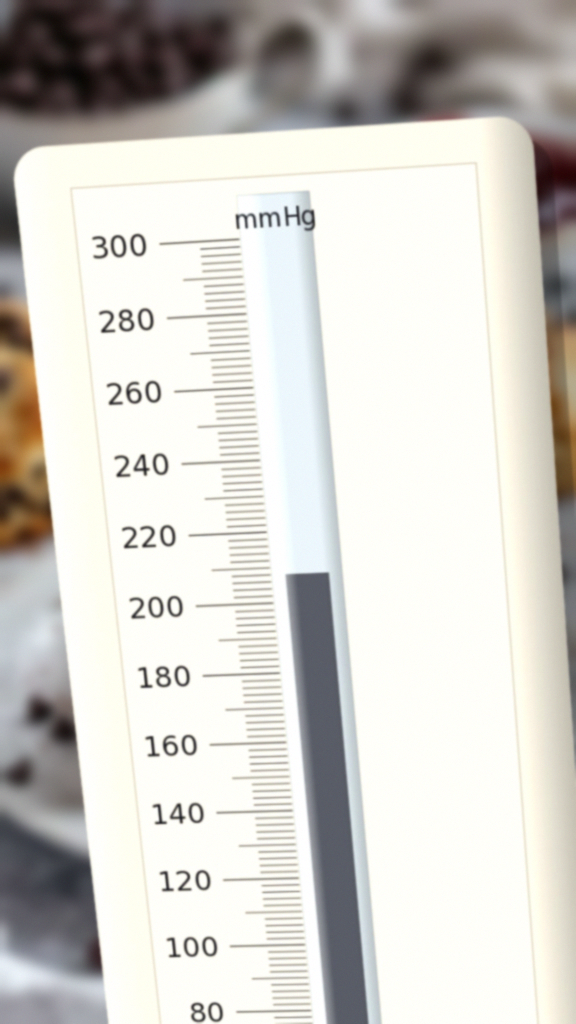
208 mmHg
